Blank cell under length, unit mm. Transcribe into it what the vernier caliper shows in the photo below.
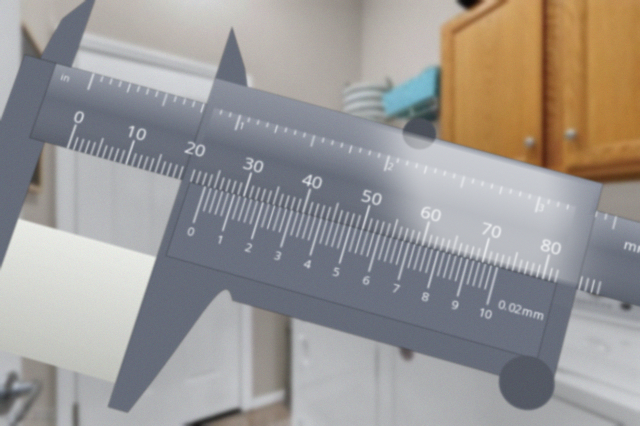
23.5 mm
